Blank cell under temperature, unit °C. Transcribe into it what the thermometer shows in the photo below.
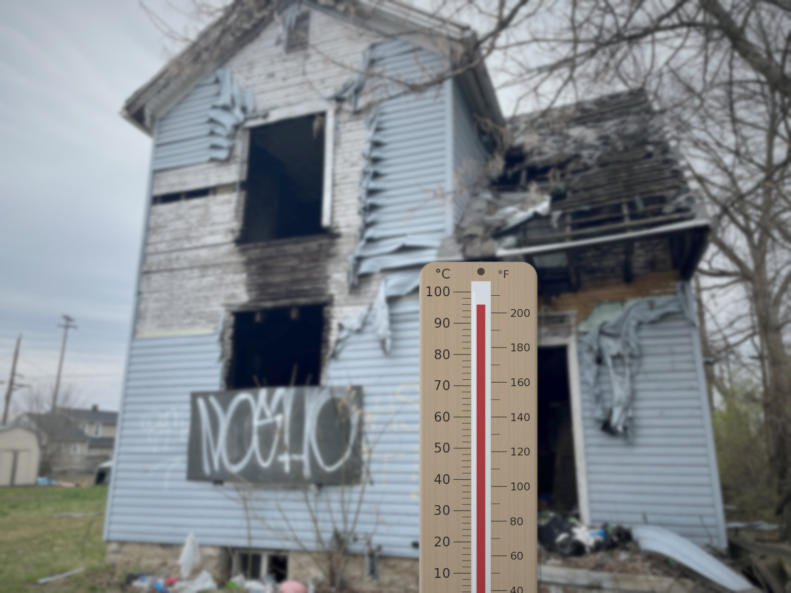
96 °C
